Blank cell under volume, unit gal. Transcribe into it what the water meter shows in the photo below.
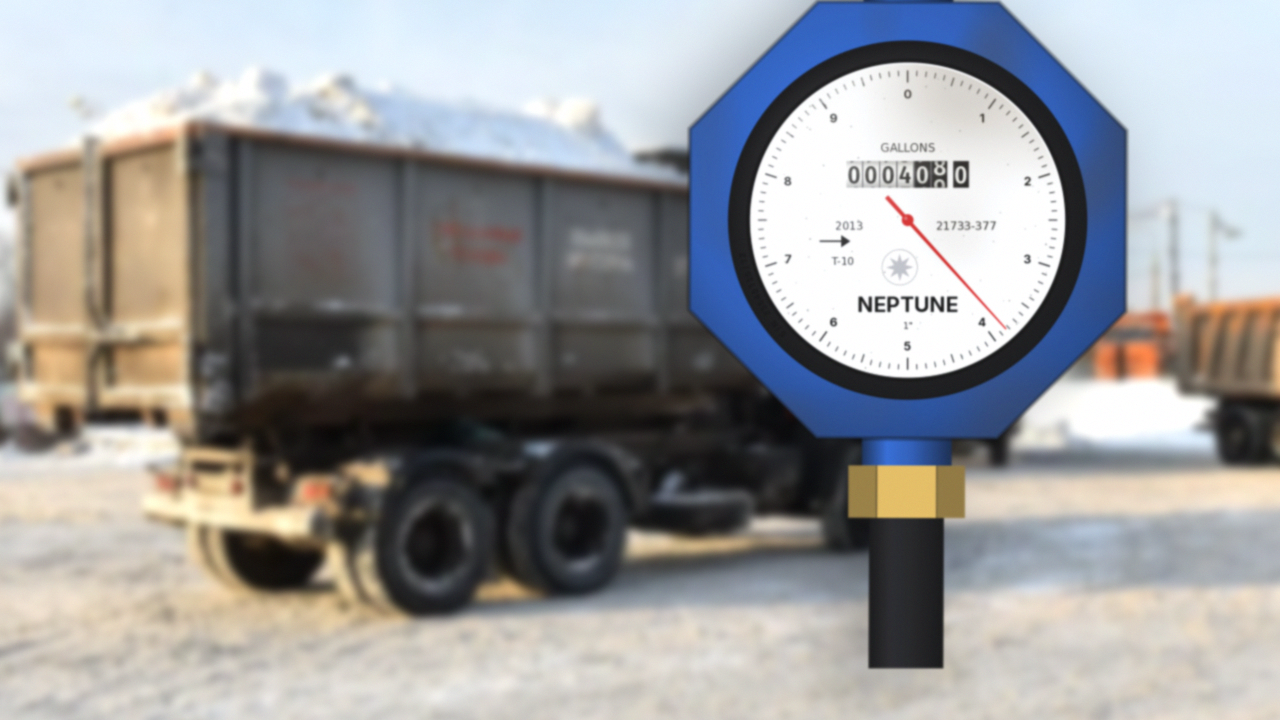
4083.8 gal
